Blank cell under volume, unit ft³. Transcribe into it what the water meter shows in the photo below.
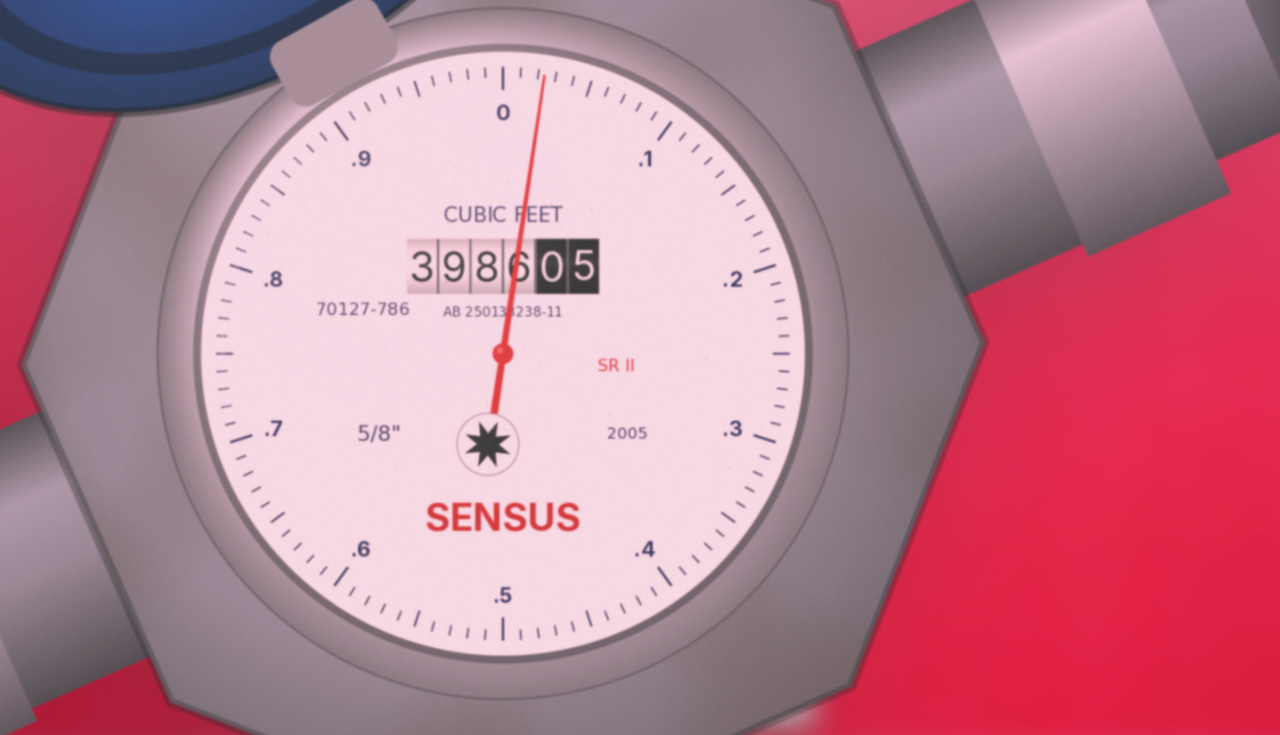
398605.02 ft³
